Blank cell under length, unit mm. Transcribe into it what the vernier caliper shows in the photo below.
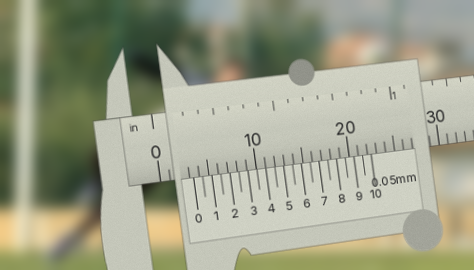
3.4 mm
